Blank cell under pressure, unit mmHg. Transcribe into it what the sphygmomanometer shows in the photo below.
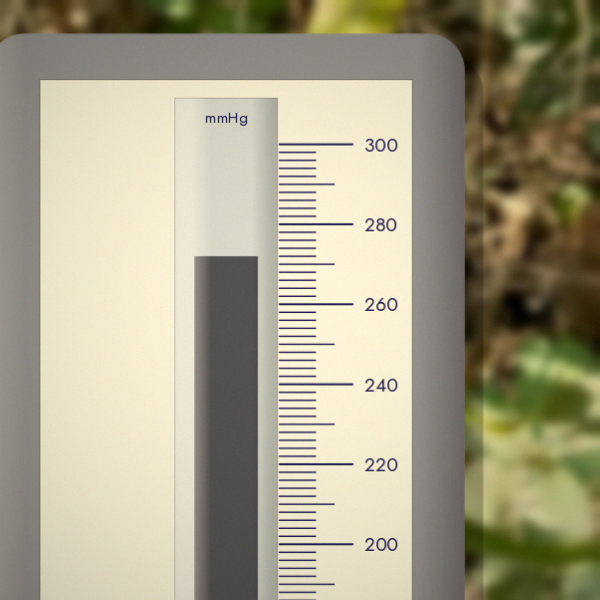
272 mmHg
